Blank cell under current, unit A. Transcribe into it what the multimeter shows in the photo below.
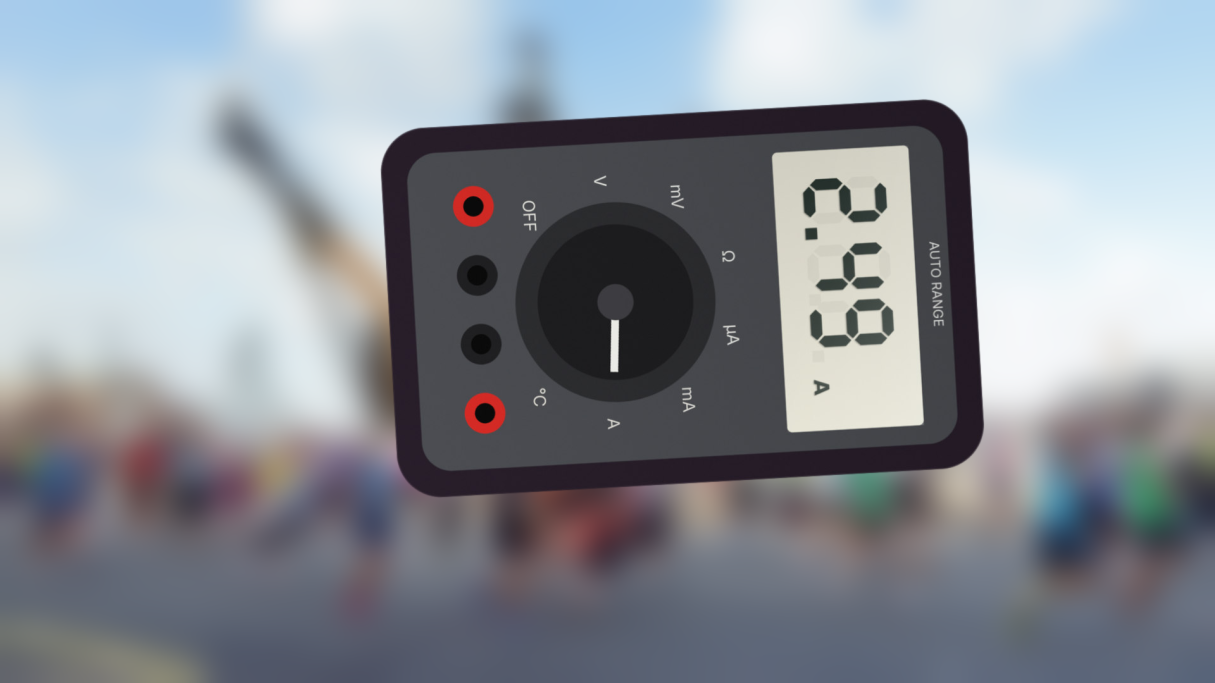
2.49 A
